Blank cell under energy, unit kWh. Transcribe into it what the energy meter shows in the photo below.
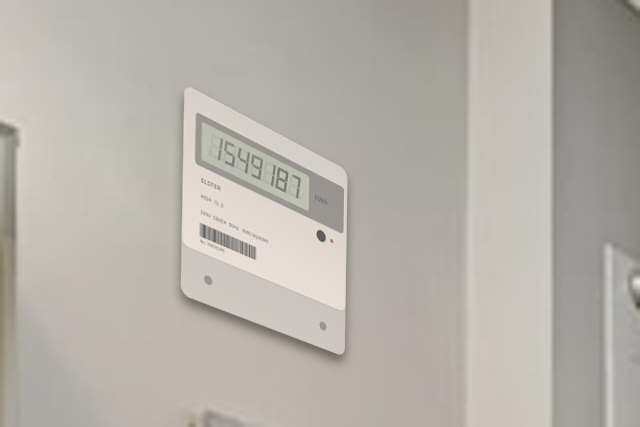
1549187 kWh
